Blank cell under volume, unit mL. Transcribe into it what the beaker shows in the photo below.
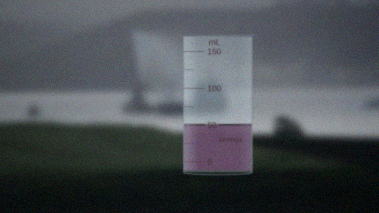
50 mL
